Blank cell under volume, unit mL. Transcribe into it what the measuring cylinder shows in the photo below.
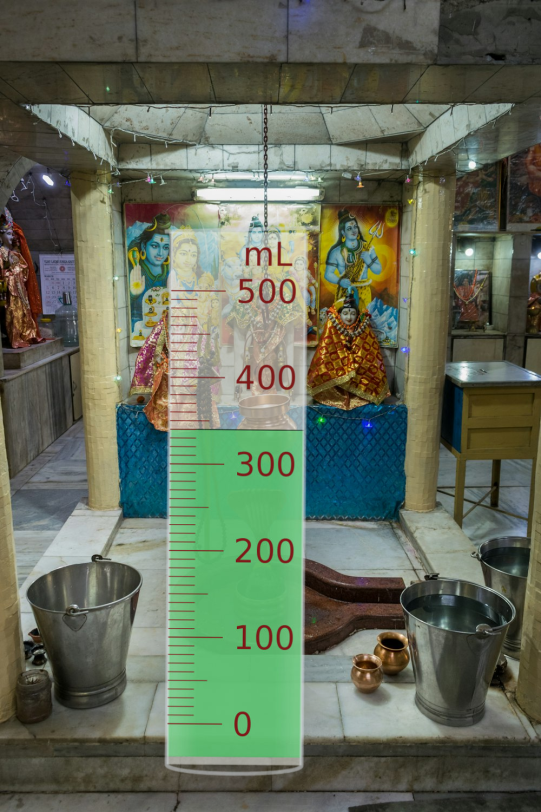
340 mL
